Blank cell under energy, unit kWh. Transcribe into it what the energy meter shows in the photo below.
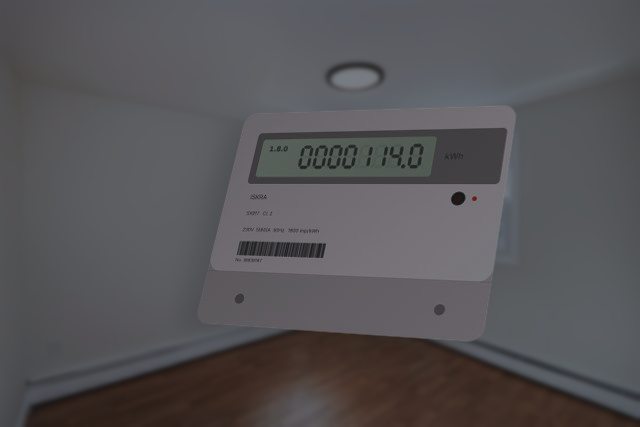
114.0 kWh
